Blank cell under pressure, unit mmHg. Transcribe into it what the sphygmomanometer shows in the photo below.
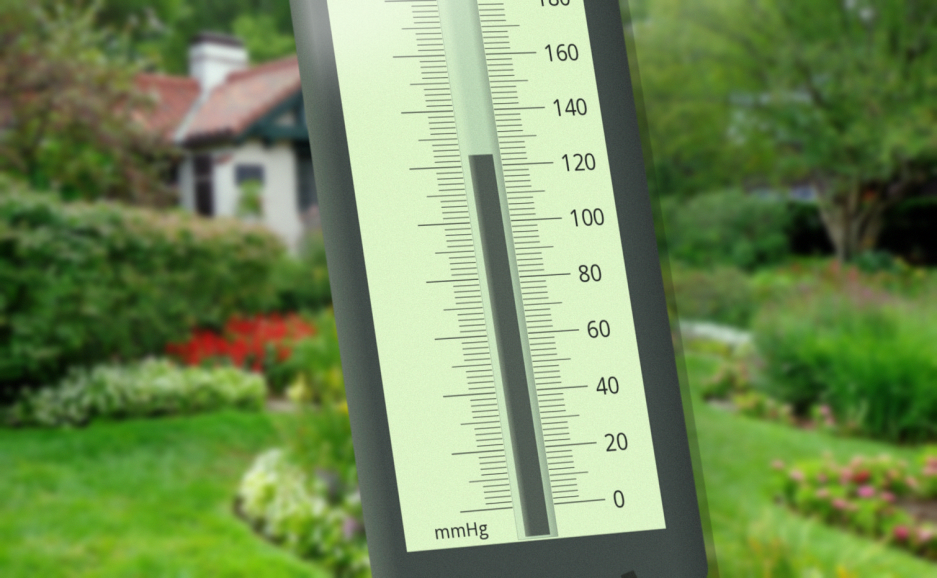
124 mmHg
